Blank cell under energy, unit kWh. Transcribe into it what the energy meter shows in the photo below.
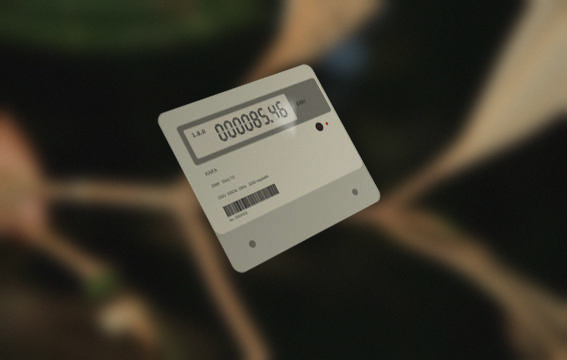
85.46 kWh
